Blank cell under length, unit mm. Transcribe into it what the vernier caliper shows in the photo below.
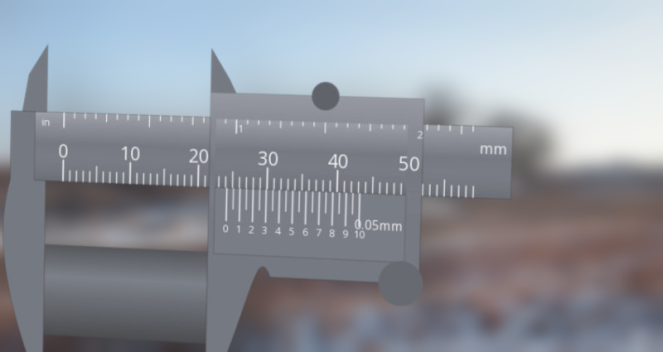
24.2 mm
